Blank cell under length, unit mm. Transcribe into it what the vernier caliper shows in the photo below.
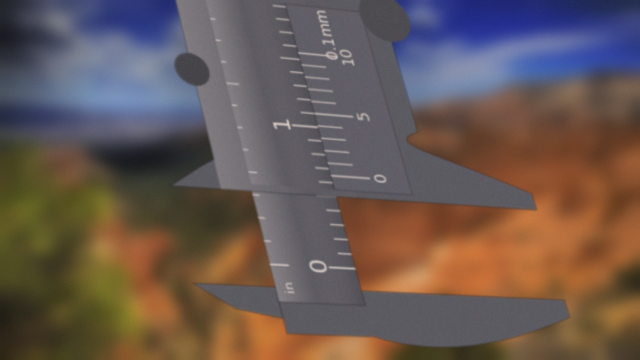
6.5 mm
